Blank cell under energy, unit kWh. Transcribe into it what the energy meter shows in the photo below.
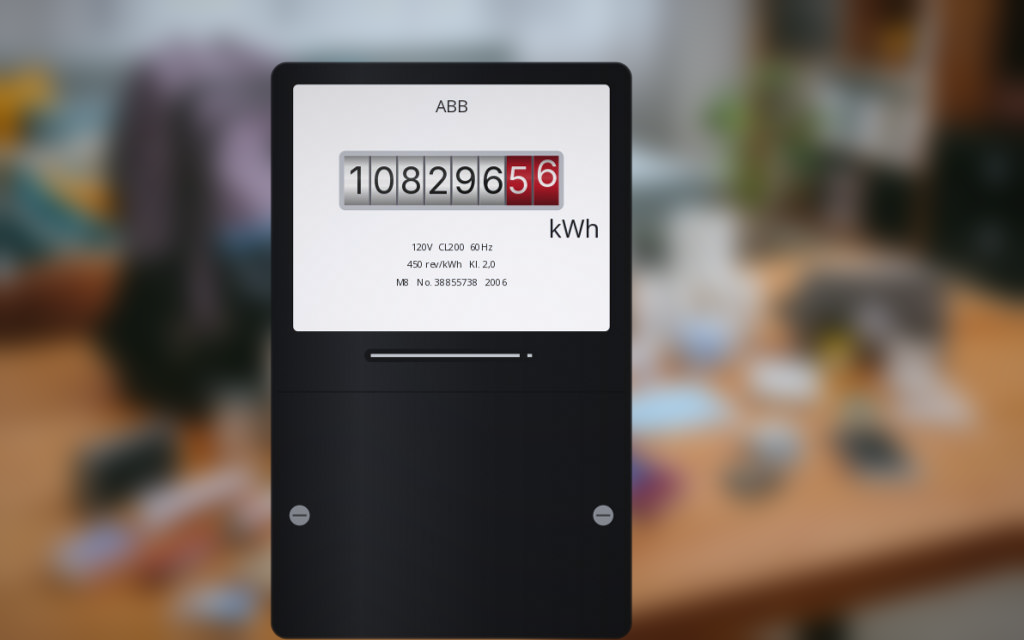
108296.56 kWh
